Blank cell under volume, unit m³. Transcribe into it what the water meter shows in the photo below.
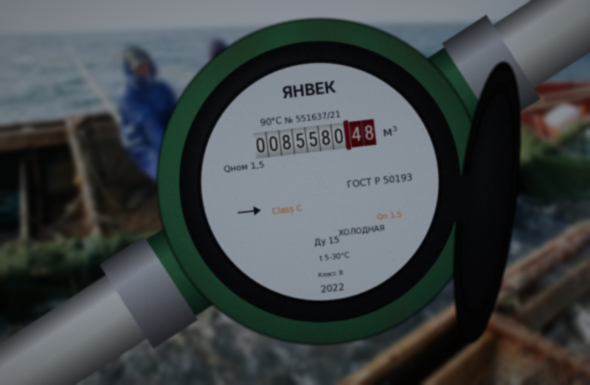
85580.48 m³
